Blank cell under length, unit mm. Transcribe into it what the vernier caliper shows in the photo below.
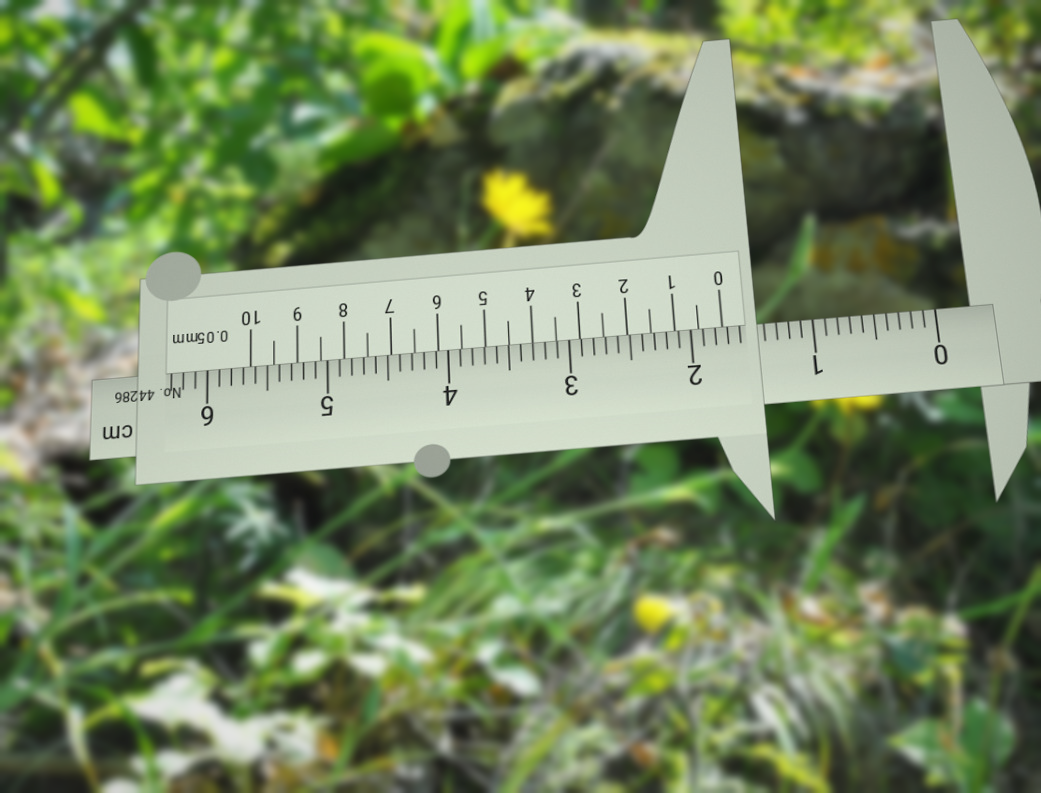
17.4 mm
